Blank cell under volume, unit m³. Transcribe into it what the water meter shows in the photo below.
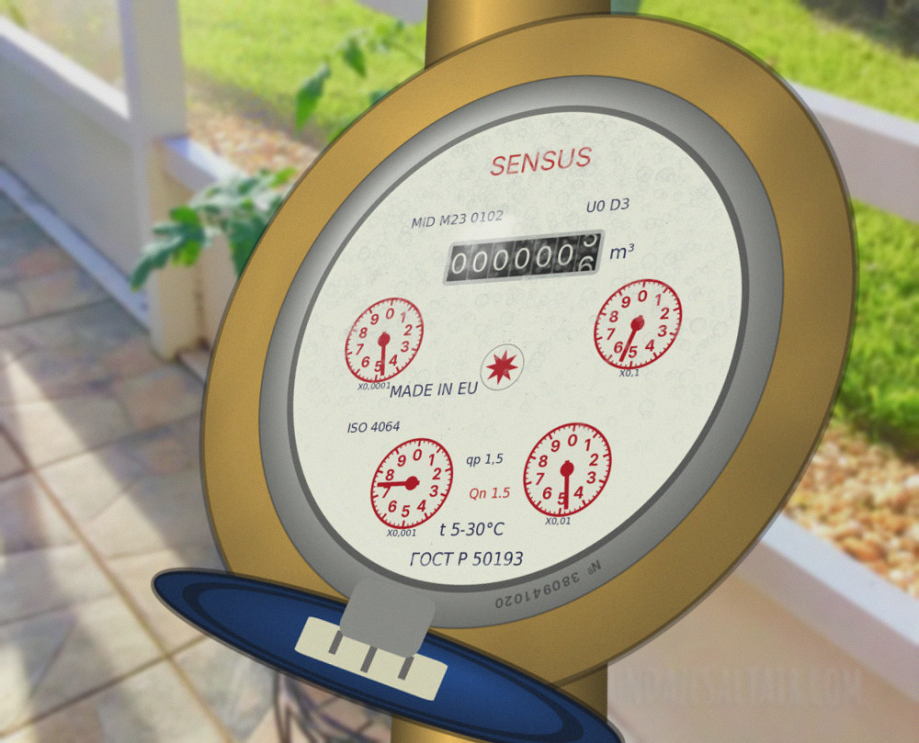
5.5474 m³
